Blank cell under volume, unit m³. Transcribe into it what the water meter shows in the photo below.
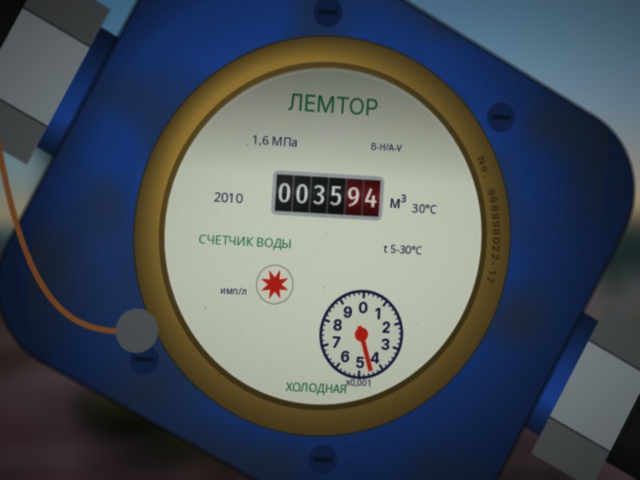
35.944 m³
